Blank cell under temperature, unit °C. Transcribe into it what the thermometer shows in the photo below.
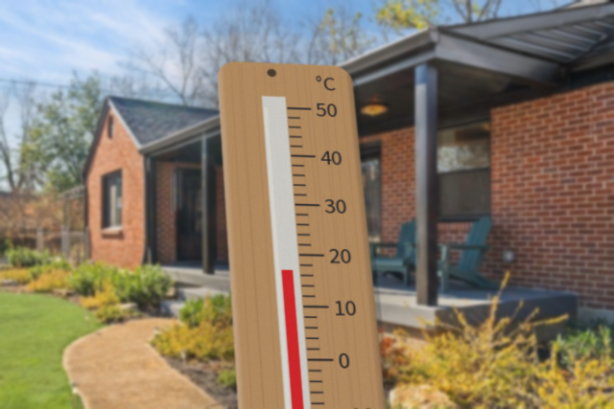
17 °C
